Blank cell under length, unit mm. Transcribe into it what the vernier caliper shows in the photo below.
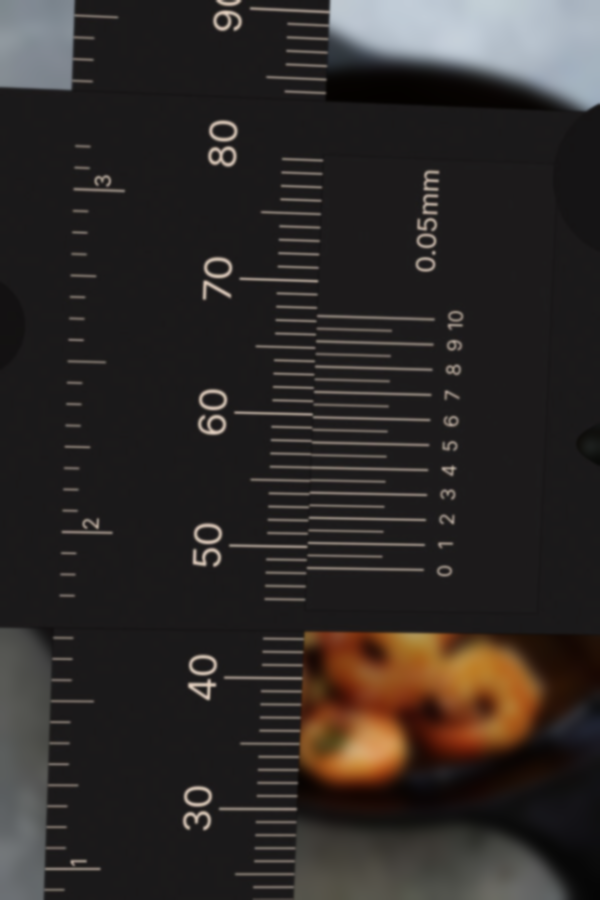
48.4 mm
